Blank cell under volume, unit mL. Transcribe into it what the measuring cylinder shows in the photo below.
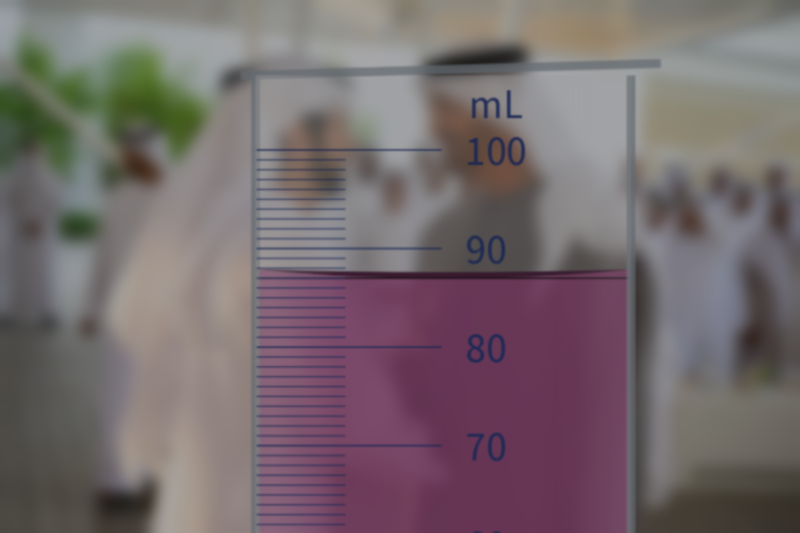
87 mL
